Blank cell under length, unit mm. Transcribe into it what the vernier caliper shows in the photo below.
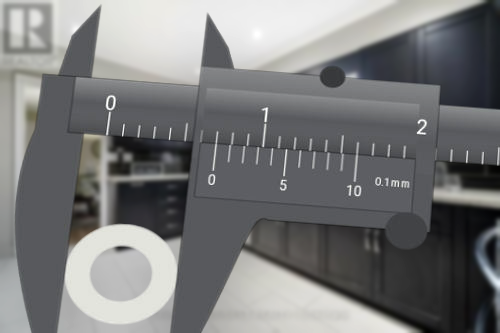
7.0 mm
